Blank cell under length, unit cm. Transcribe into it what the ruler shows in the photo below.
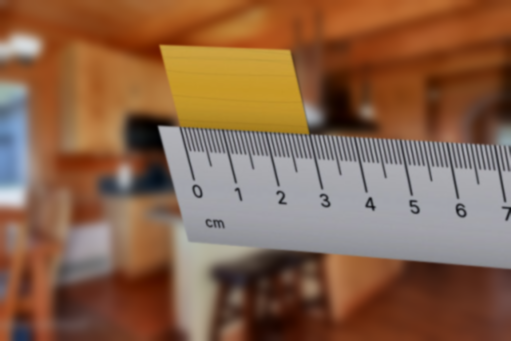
3 cm
